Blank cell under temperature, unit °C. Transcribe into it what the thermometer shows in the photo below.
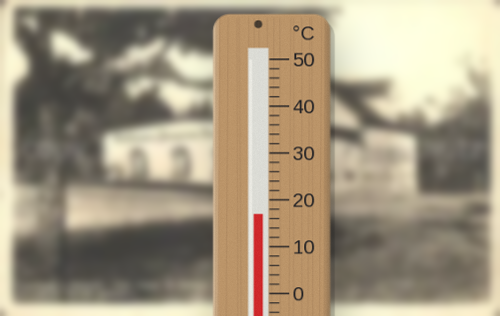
17 °C
